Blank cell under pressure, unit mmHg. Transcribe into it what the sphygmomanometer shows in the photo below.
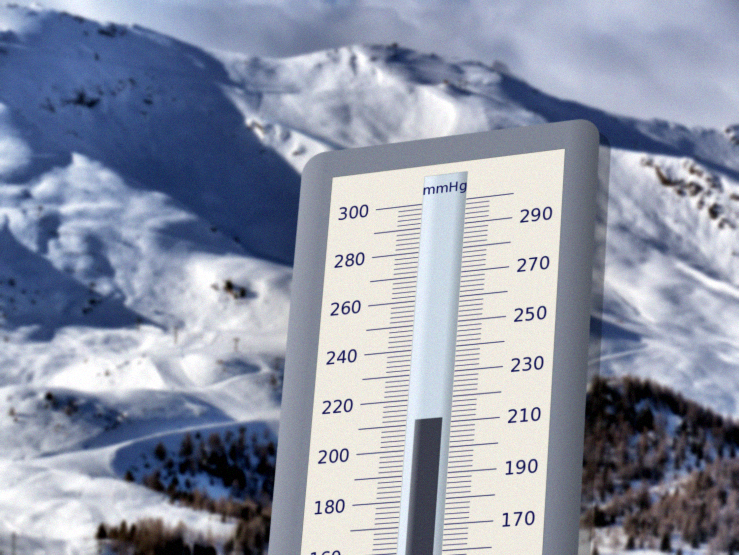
212 mmHg
